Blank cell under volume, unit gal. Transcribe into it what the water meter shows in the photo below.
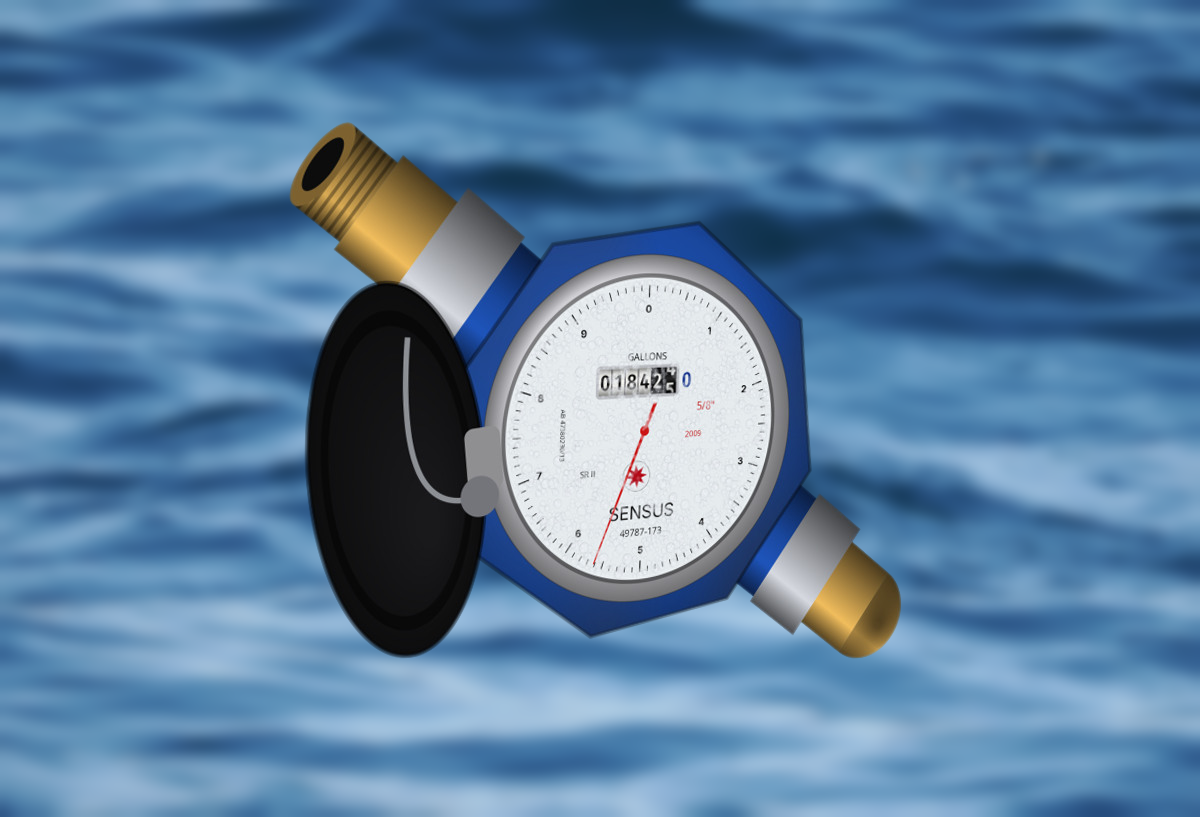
184245.6 gal
